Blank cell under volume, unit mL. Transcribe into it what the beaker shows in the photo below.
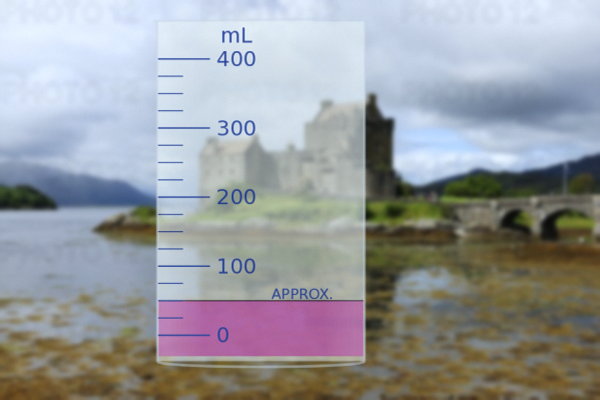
50 mL
